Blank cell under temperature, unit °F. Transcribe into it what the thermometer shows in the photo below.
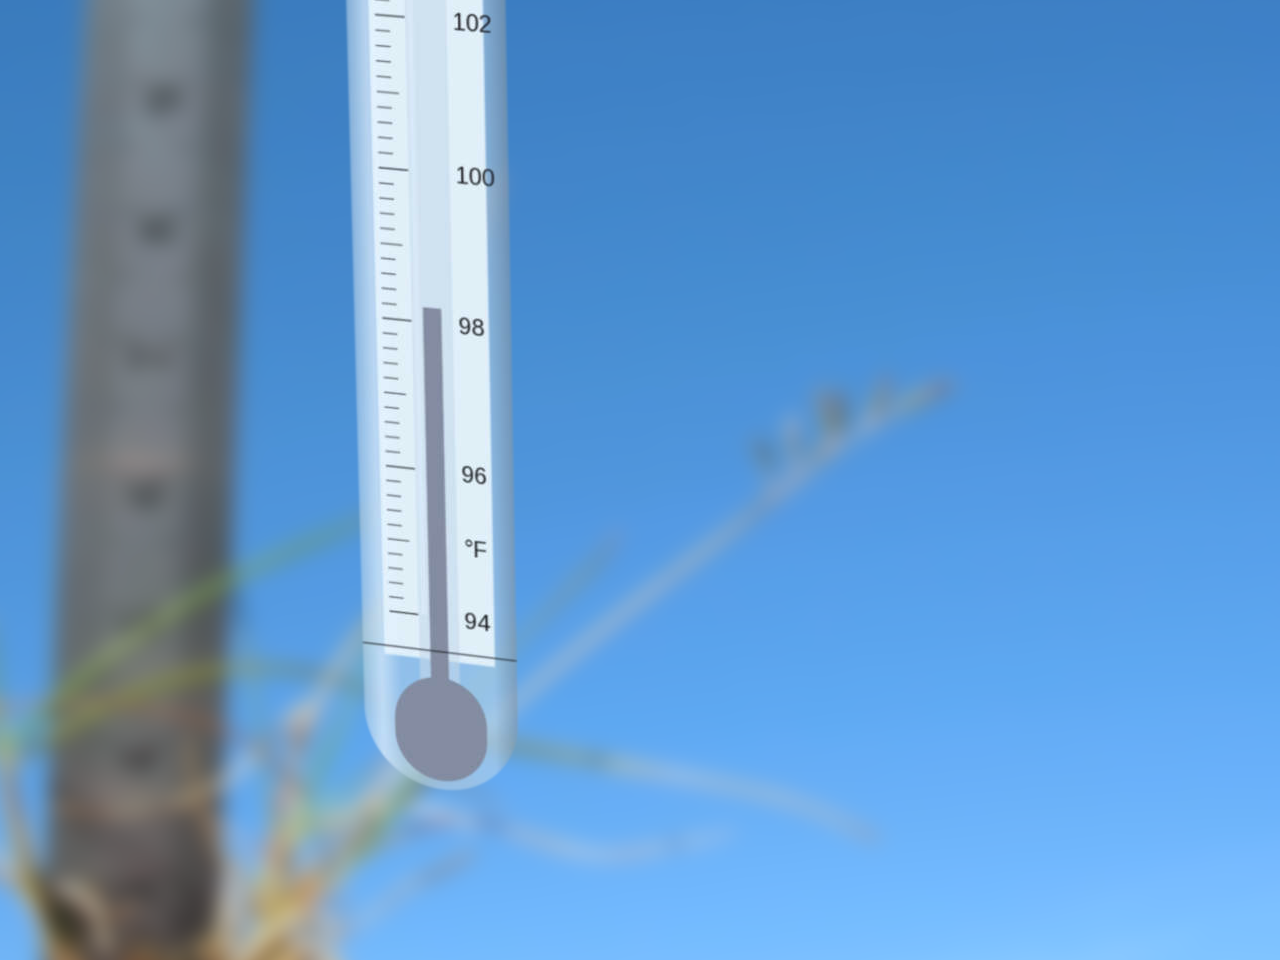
98.2 °F
